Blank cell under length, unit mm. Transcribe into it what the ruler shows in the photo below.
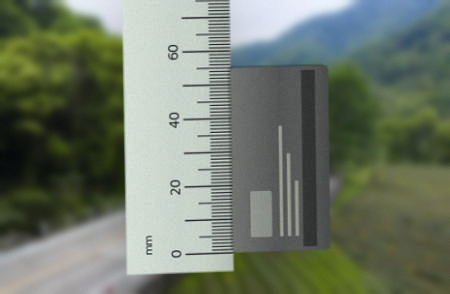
55 mm
